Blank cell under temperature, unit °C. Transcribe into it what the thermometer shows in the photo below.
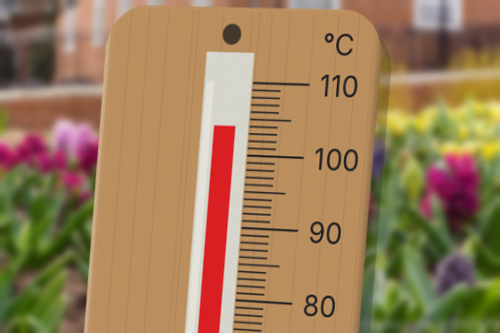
104 °C
